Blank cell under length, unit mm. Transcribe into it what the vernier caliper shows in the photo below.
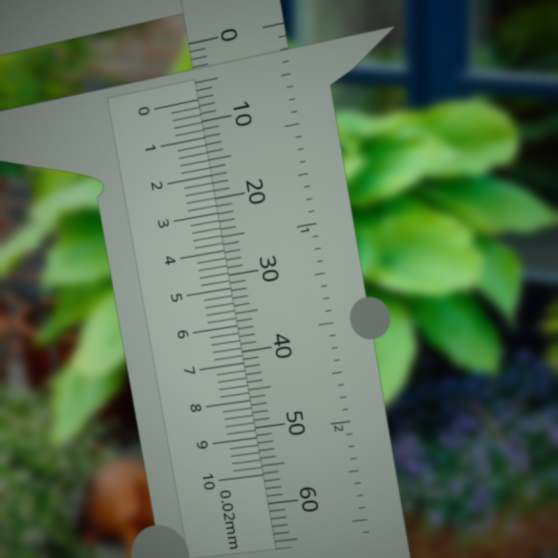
7.2 mm
